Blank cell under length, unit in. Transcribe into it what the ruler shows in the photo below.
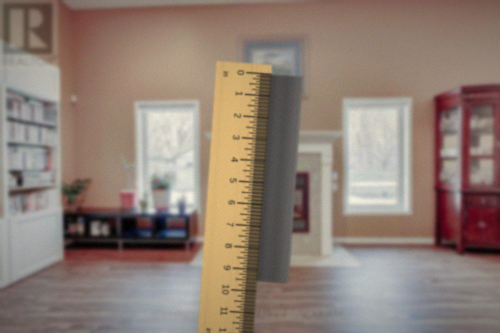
9.5 in
